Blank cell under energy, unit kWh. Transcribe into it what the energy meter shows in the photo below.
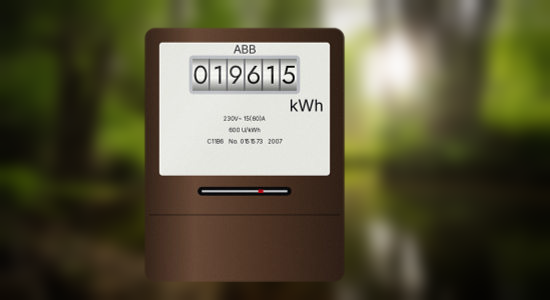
19615 kWh
